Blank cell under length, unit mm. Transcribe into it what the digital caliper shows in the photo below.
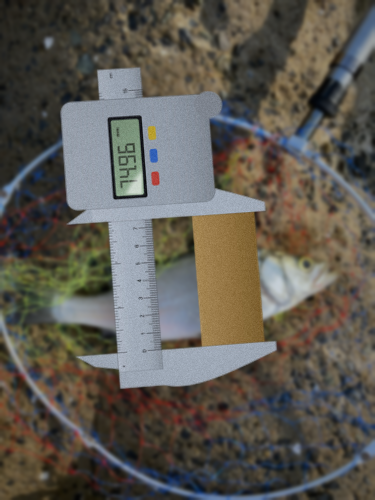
74.96 mm
